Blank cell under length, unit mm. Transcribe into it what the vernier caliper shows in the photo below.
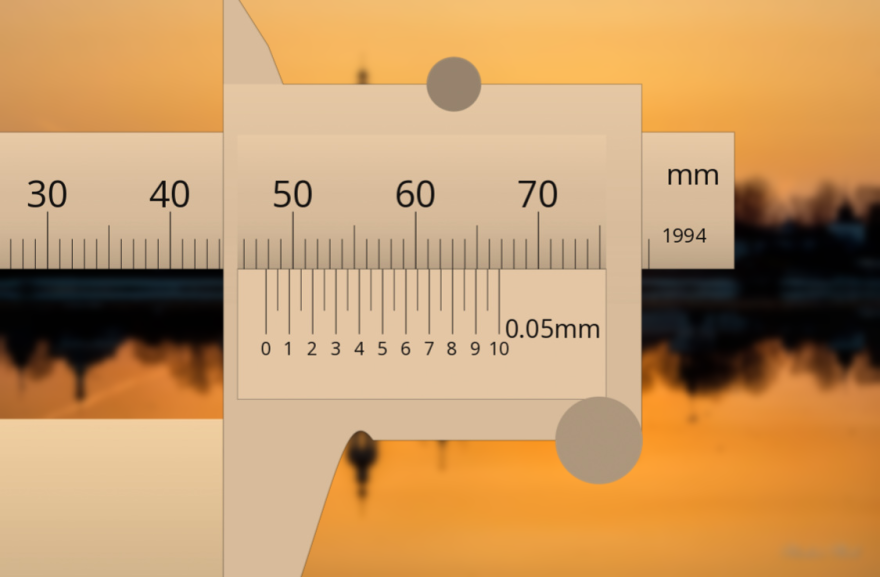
47.8 mm
